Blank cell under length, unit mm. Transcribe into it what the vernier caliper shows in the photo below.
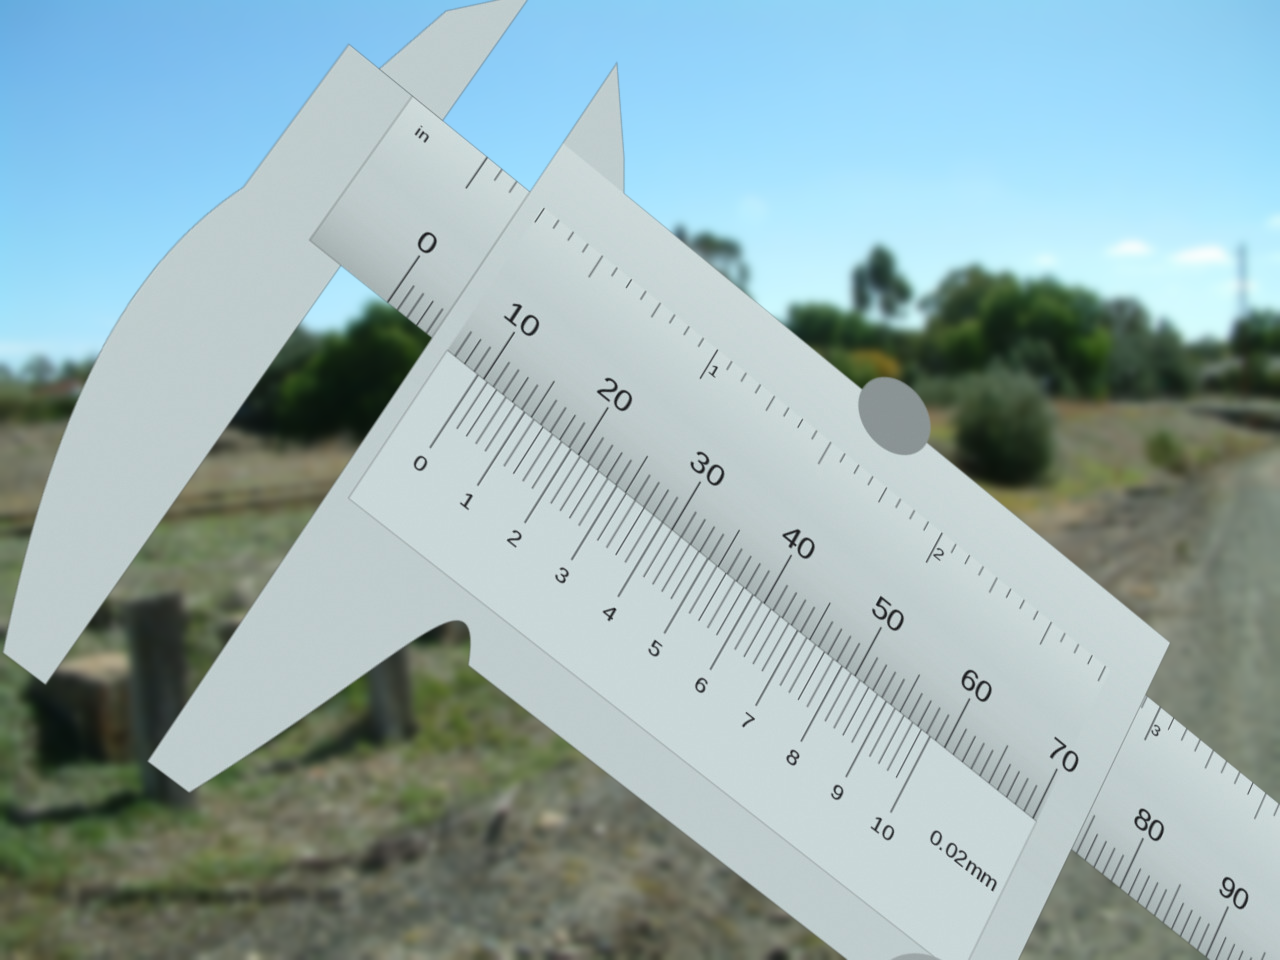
9.4 mm
